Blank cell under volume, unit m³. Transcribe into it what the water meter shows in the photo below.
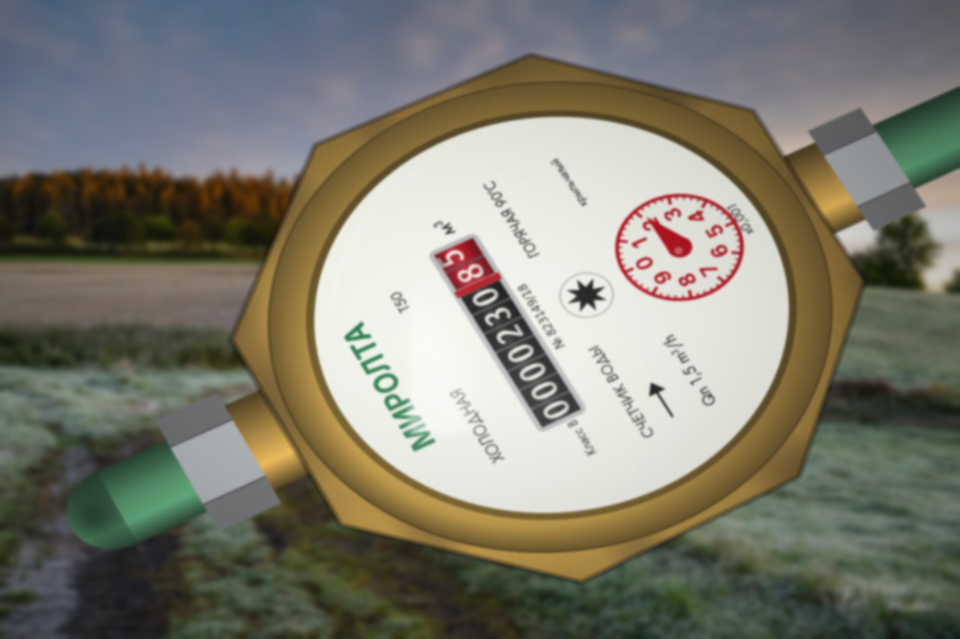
230.852 m³
